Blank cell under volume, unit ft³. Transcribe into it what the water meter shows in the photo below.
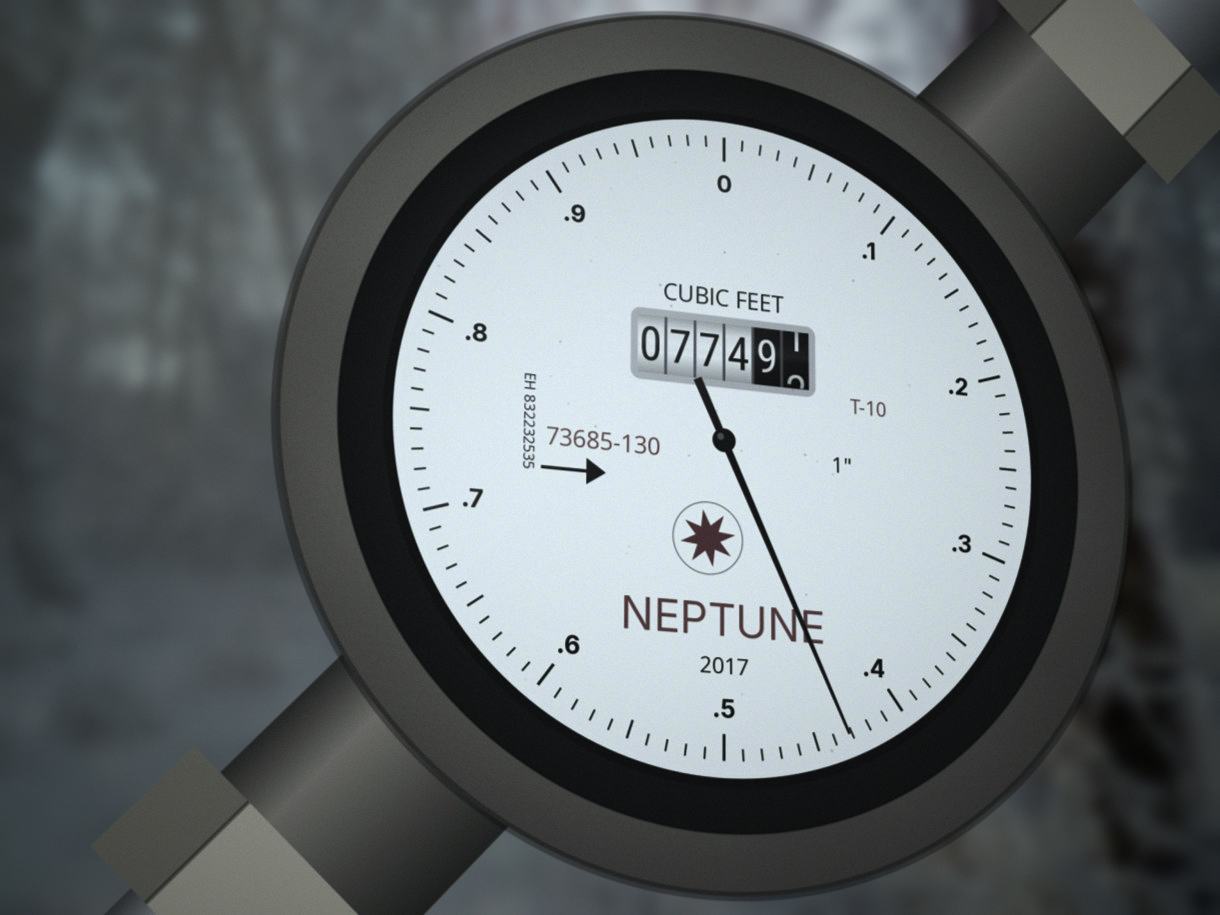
77491.43 ft³
